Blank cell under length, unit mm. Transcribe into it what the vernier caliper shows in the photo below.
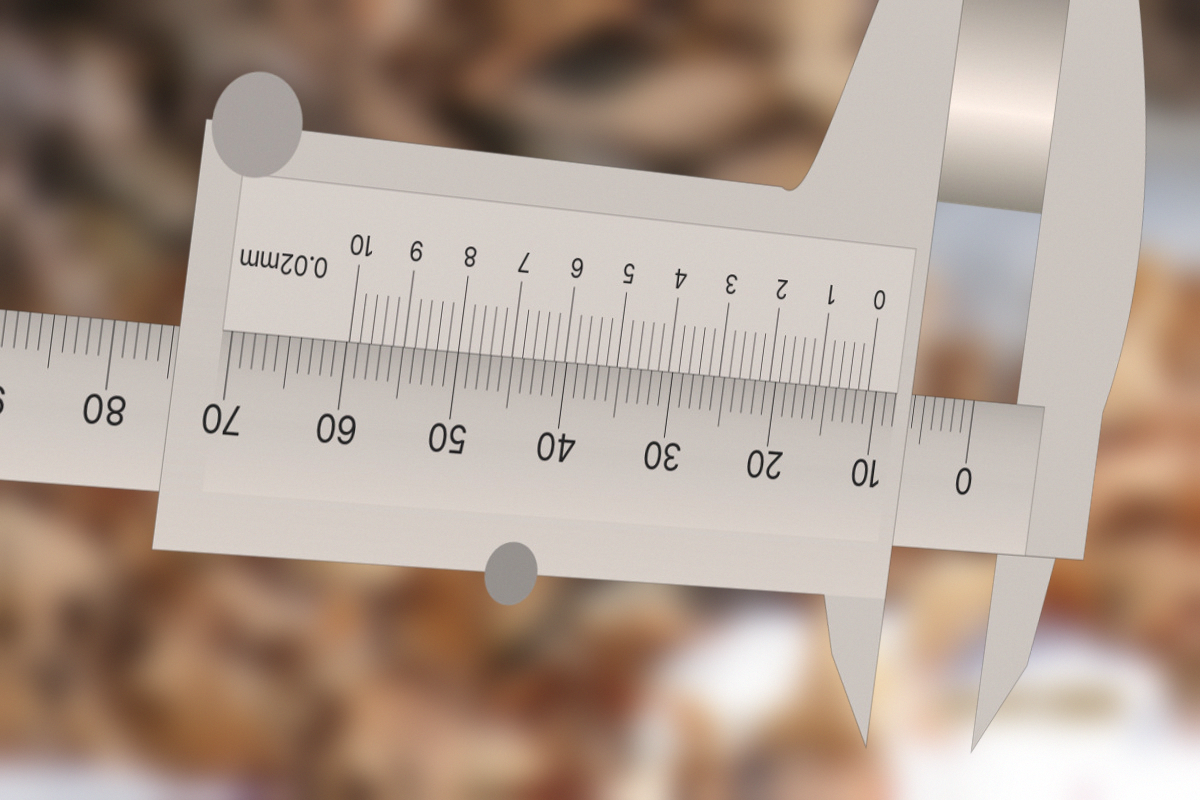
10.8 mm
